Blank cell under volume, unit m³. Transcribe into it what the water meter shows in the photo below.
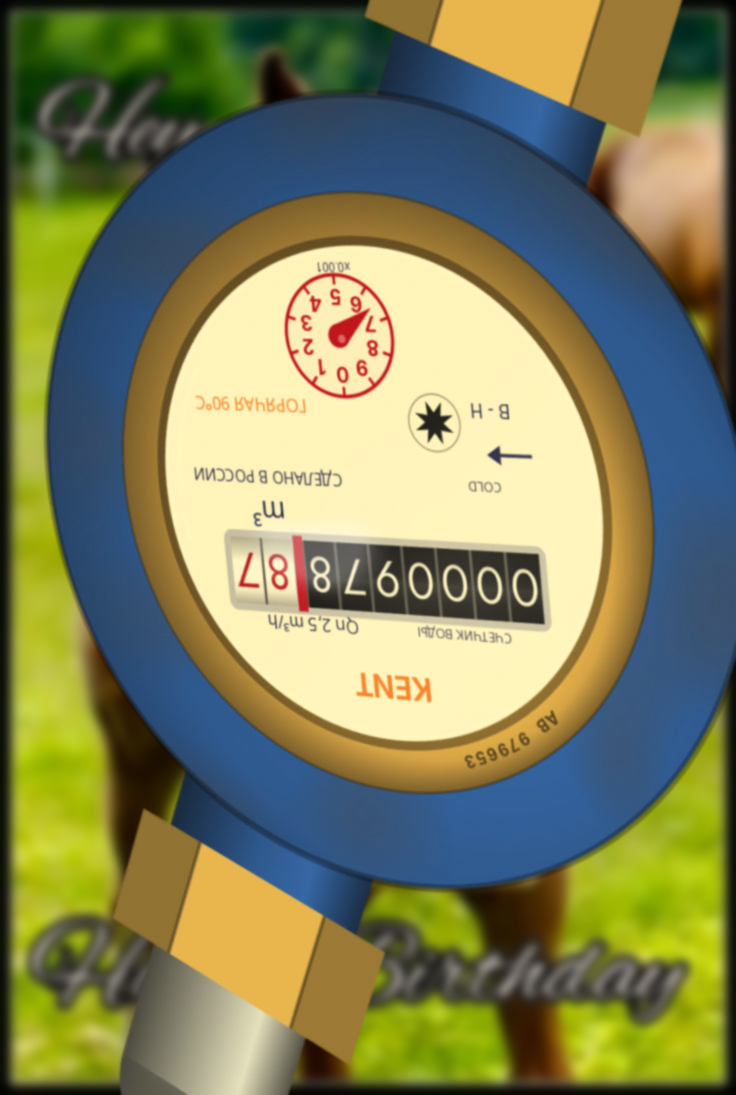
978.876 m³
